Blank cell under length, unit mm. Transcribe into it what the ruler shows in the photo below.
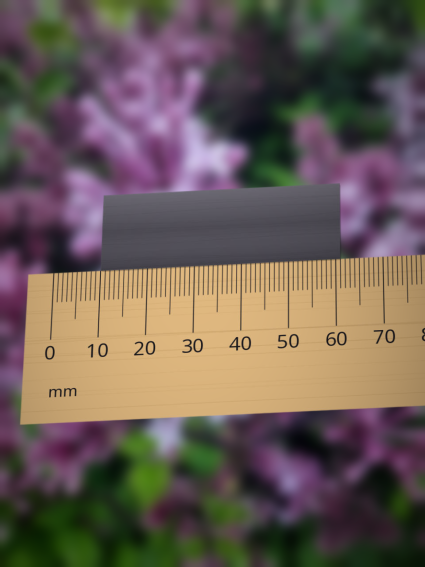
51 mm
